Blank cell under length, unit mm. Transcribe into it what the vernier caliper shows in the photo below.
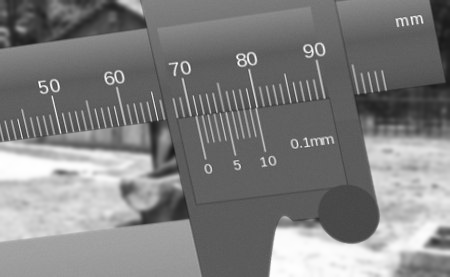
70.8 mm
